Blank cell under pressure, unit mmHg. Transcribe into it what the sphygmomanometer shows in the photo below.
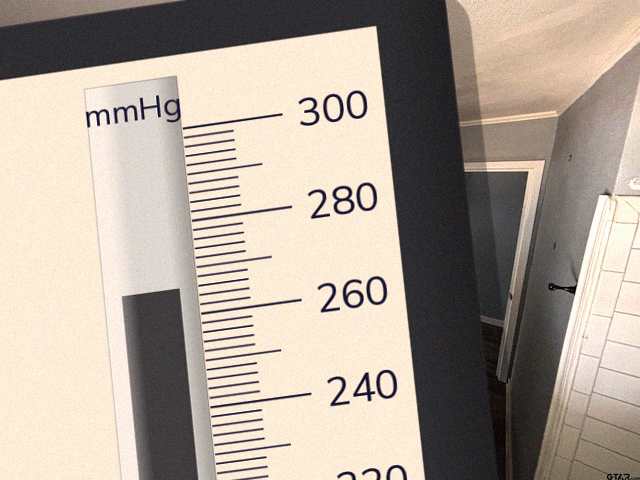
266 mmHg
